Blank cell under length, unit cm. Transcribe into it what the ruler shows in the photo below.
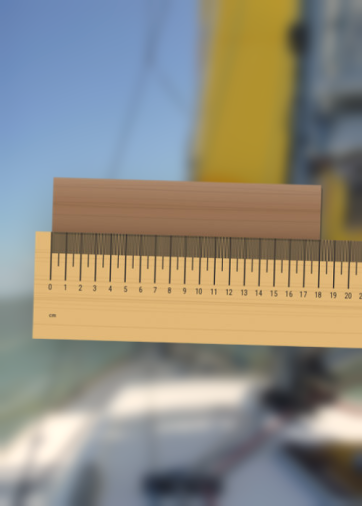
18 cm
